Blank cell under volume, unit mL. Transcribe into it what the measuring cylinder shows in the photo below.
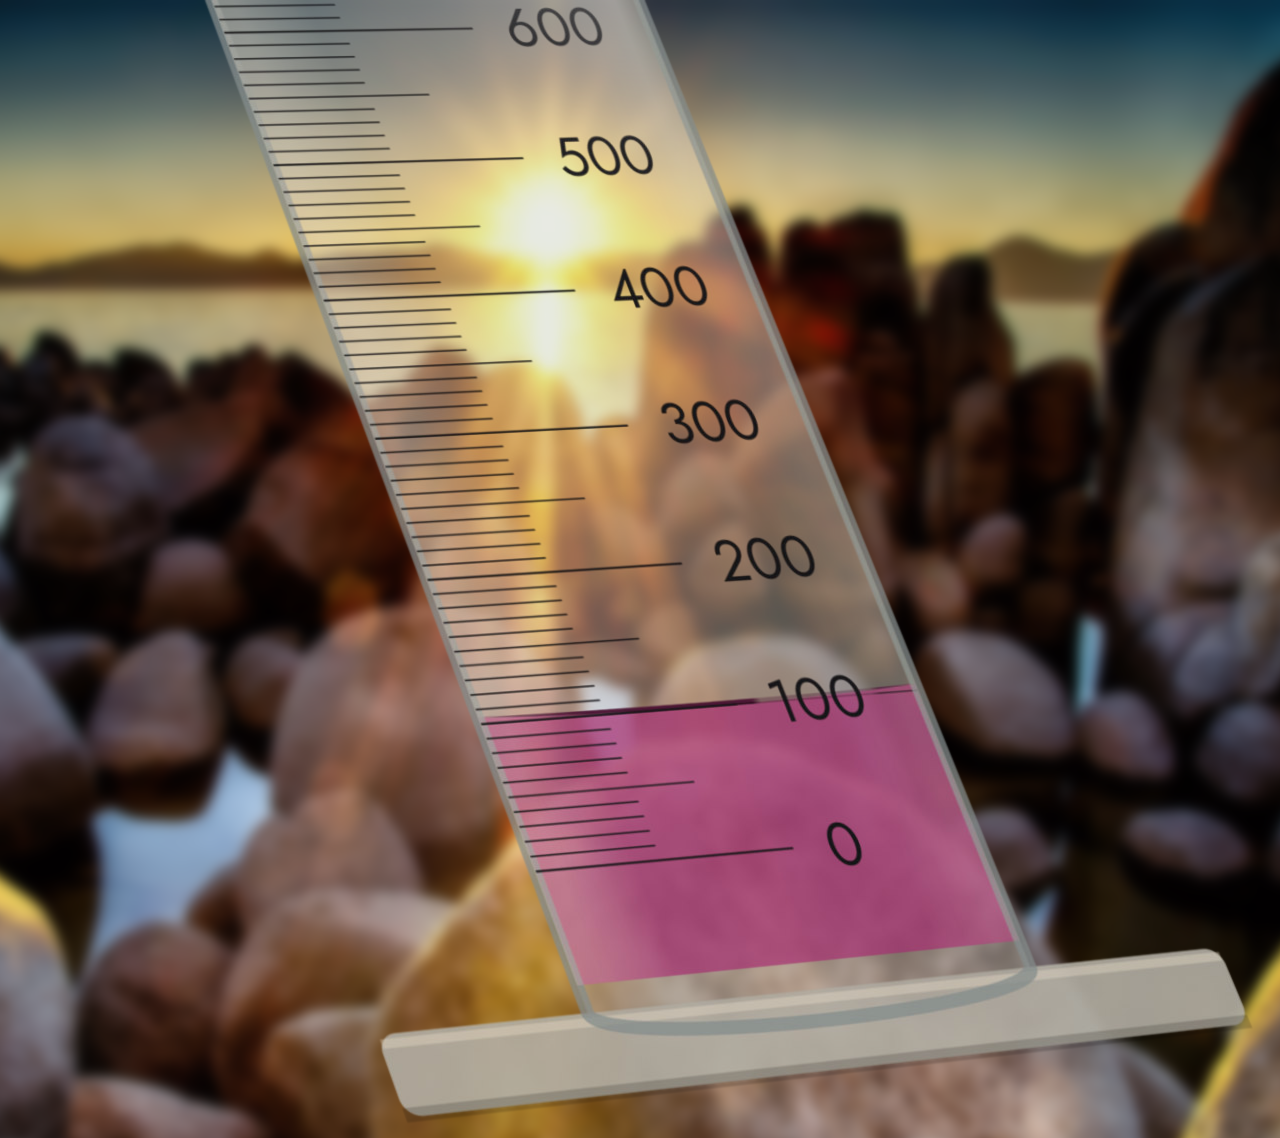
100 mL
